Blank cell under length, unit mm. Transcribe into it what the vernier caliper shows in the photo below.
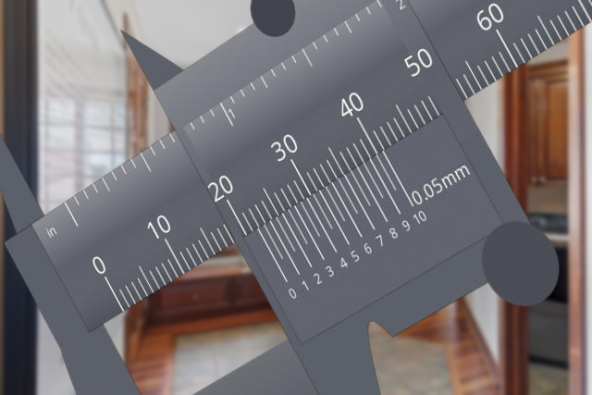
21.8 mm
